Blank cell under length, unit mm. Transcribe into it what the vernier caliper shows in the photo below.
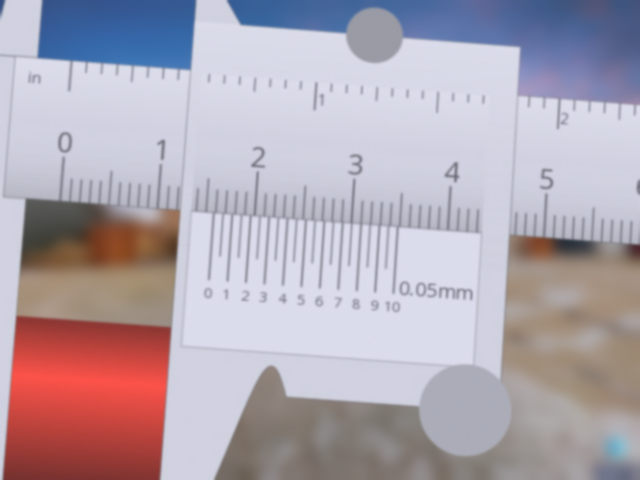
15.8 mm
